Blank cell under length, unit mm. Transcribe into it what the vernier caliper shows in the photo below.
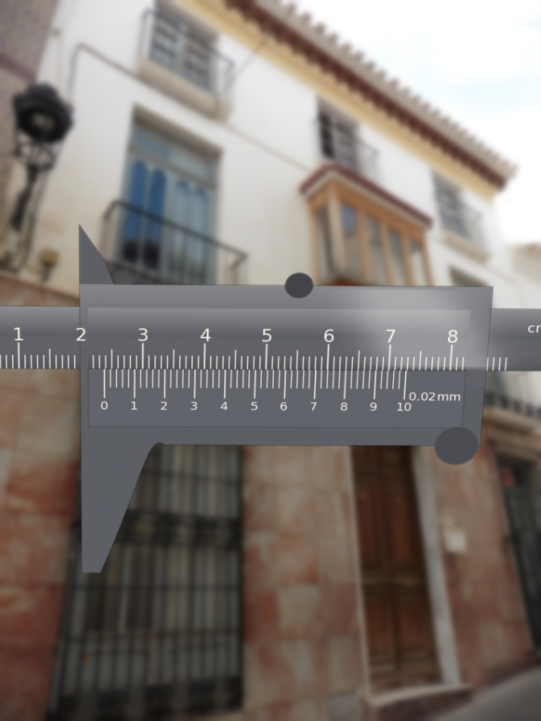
23.8 mm
